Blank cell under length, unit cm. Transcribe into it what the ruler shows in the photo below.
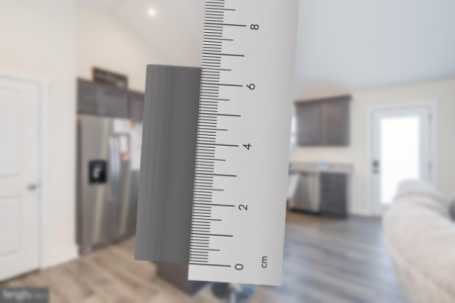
6.5 cm
